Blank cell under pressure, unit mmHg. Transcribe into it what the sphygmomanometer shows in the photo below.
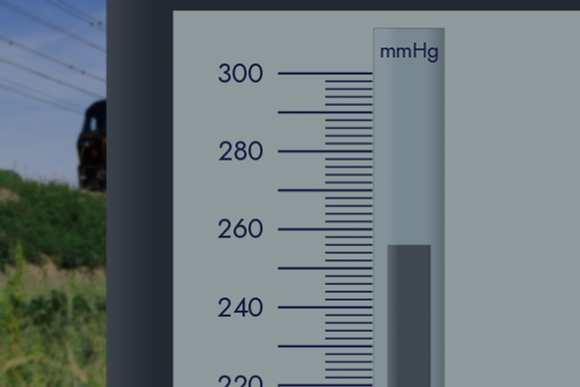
256 mmHg
